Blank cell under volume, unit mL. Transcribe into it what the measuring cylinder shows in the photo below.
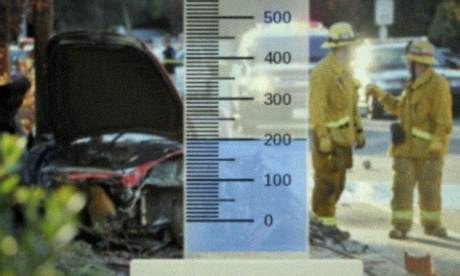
200 mL
